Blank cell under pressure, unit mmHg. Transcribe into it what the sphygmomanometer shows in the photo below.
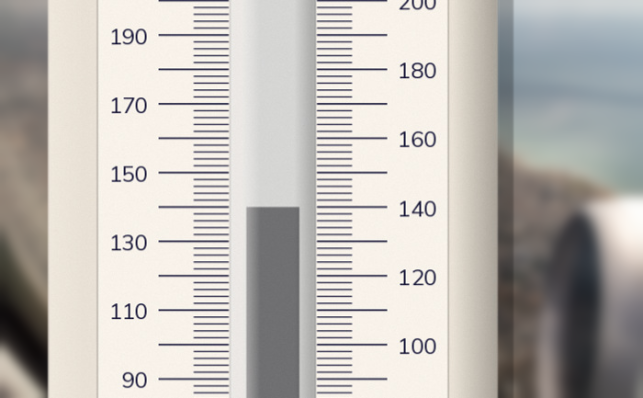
140 mmHg
